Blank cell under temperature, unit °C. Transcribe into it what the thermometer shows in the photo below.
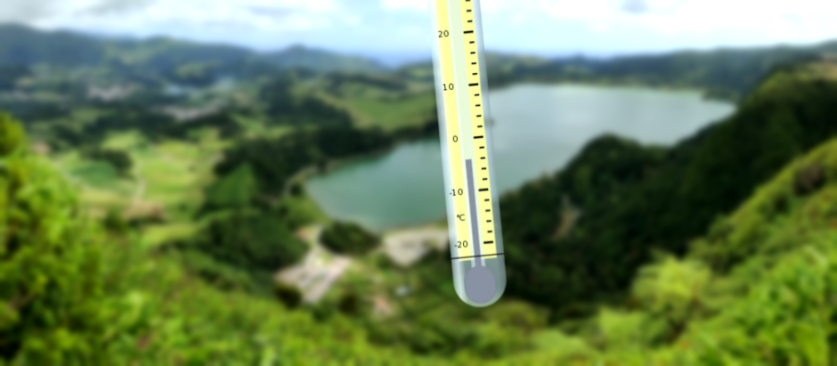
-4 °C
